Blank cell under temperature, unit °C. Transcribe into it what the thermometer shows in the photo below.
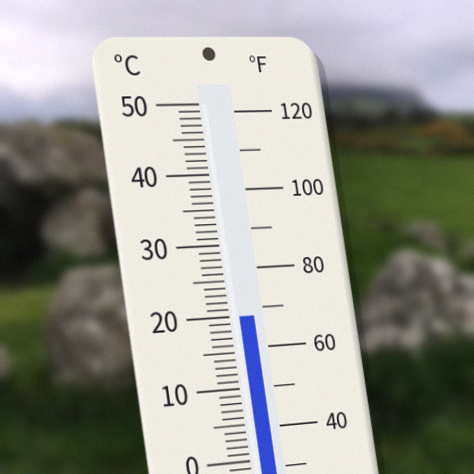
20 °C
